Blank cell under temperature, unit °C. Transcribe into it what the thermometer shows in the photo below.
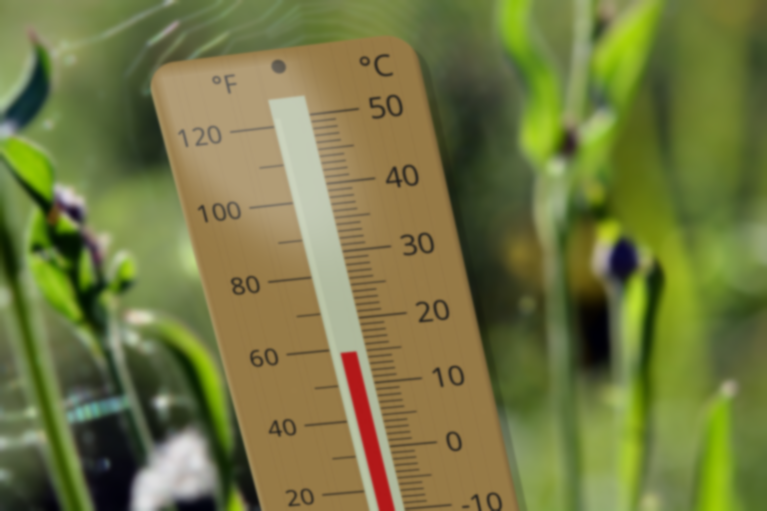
15 °C
